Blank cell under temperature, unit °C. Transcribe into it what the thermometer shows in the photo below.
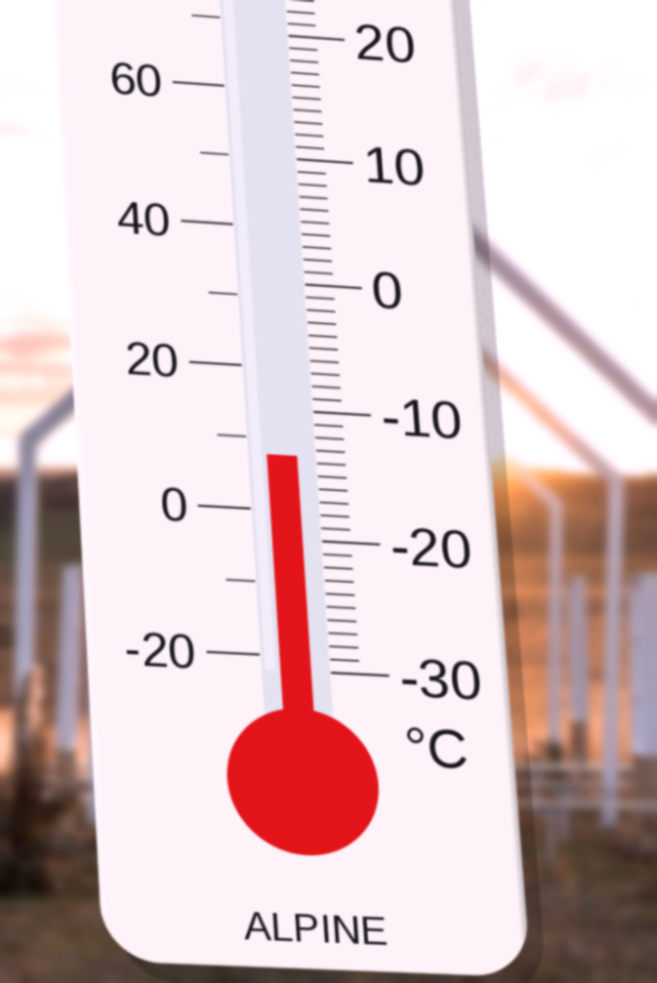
-13.5 °C
